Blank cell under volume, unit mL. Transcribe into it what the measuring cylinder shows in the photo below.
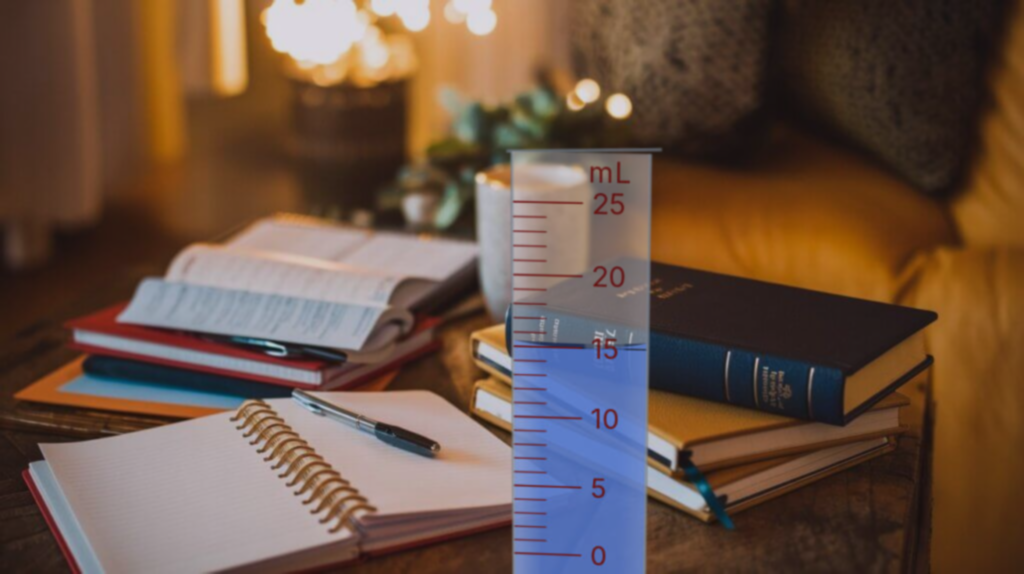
15 mL
